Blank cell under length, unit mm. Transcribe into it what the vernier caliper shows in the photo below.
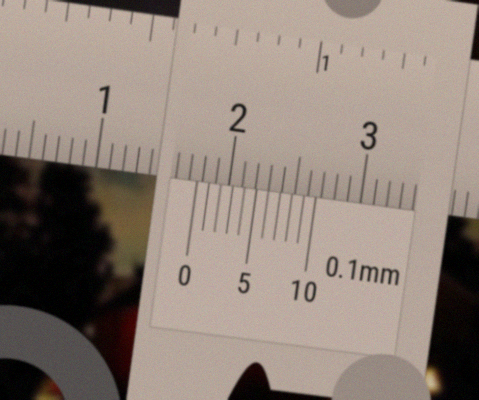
17.6 mm
